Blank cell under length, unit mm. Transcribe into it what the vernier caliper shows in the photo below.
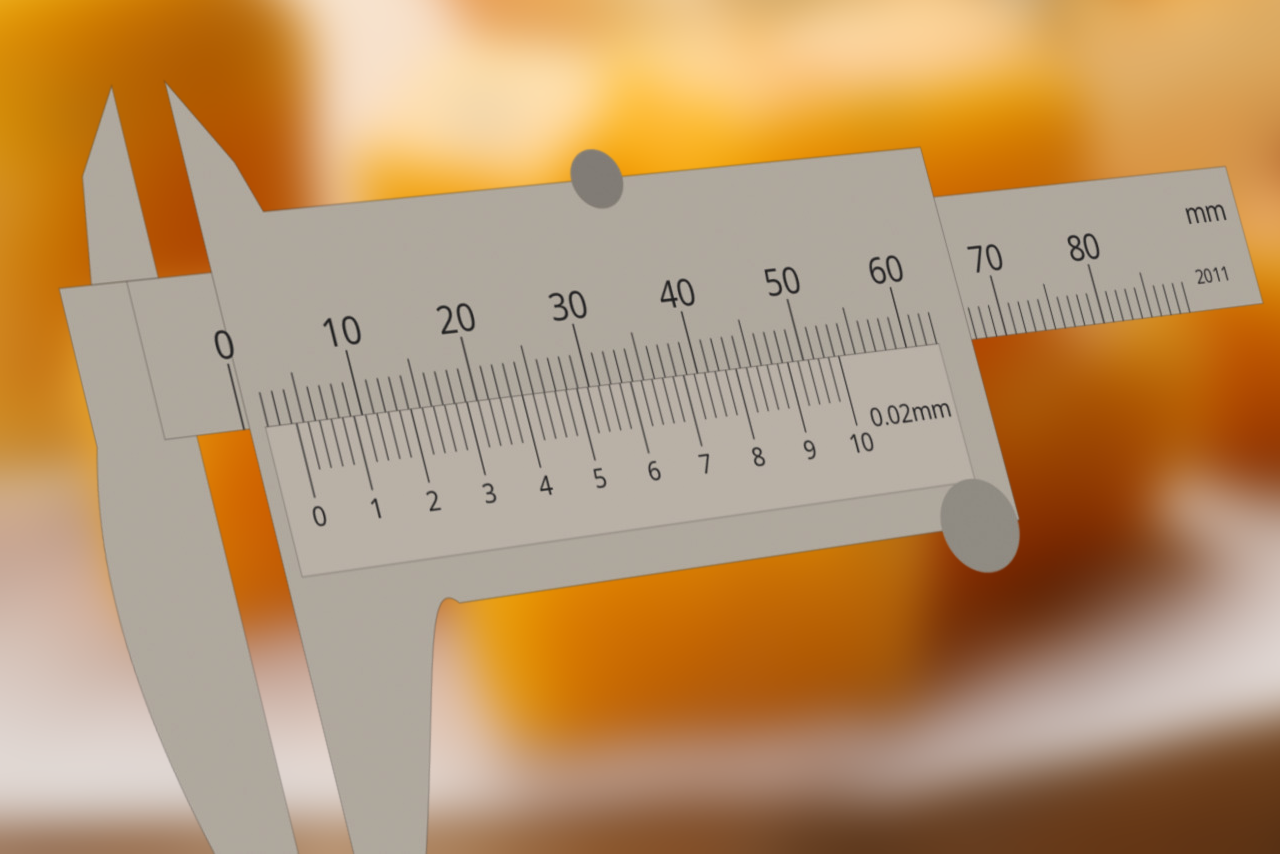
4.4 mm
